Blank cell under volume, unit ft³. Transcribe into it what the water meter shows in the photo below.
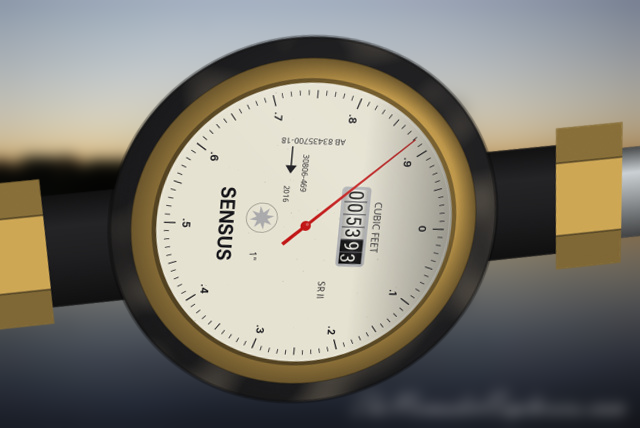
5392.88 ft³
